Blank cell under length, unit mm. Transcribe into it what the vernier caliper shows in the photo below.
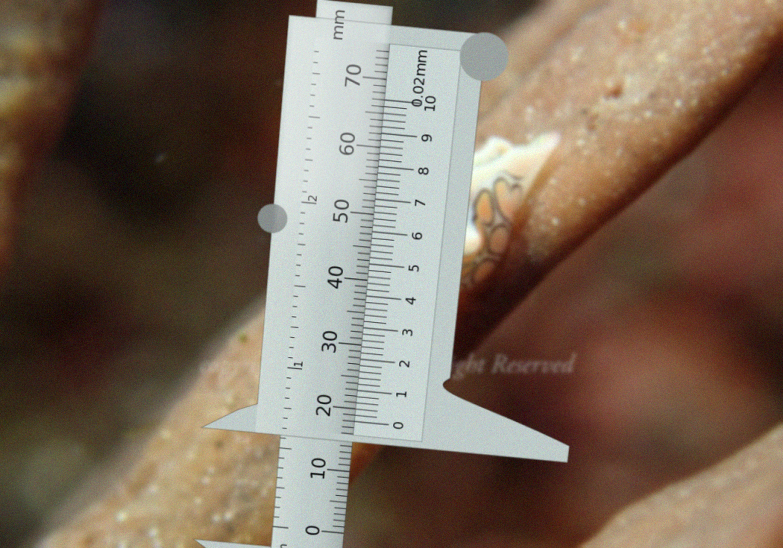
18.0 mm
